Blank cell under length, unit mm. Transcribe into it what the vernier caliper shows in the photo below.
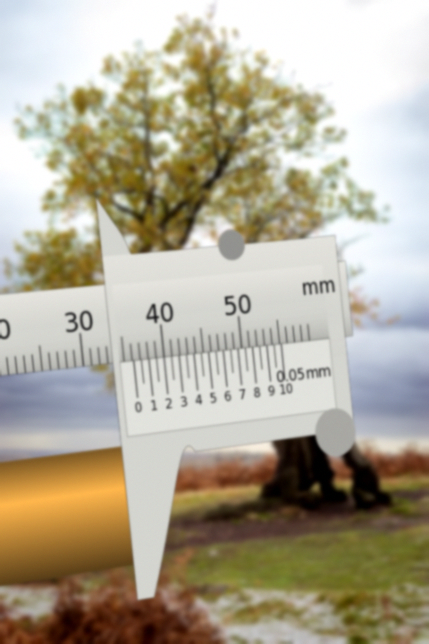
36.2 mm
